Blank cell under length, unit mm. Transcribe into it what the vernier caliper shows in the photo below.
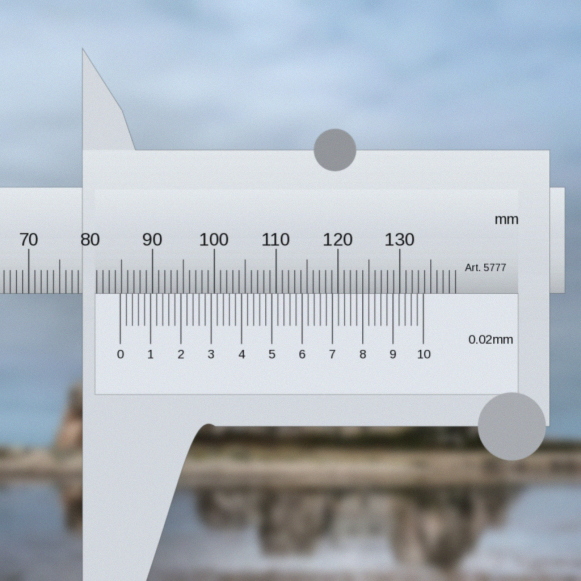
84.8 mm
